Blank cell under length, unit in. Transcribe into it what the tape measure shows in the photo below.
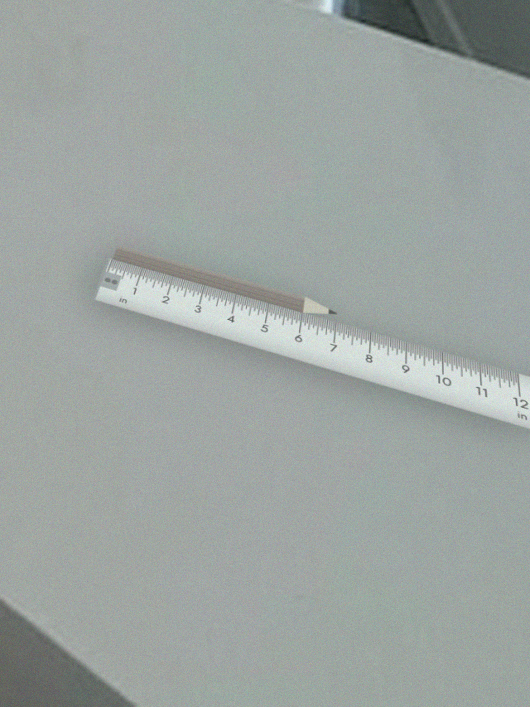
7 in
